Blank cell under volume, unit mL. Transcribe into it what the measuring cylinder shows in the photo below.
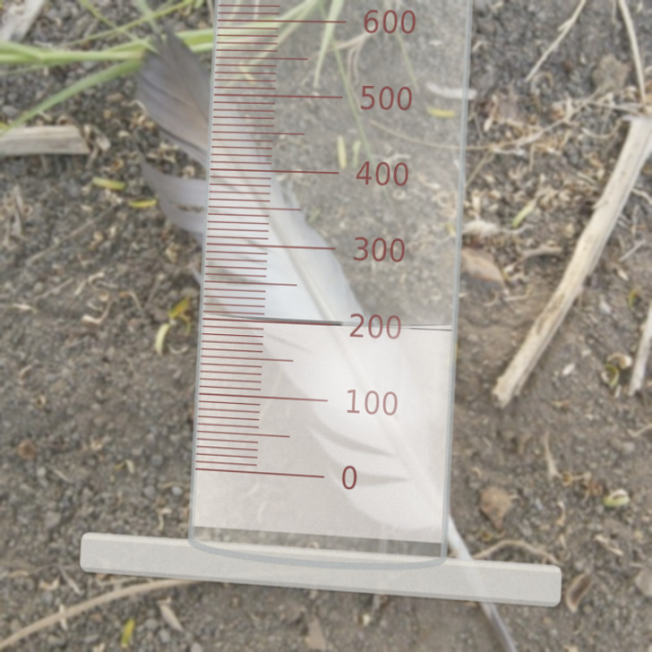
200 mL
